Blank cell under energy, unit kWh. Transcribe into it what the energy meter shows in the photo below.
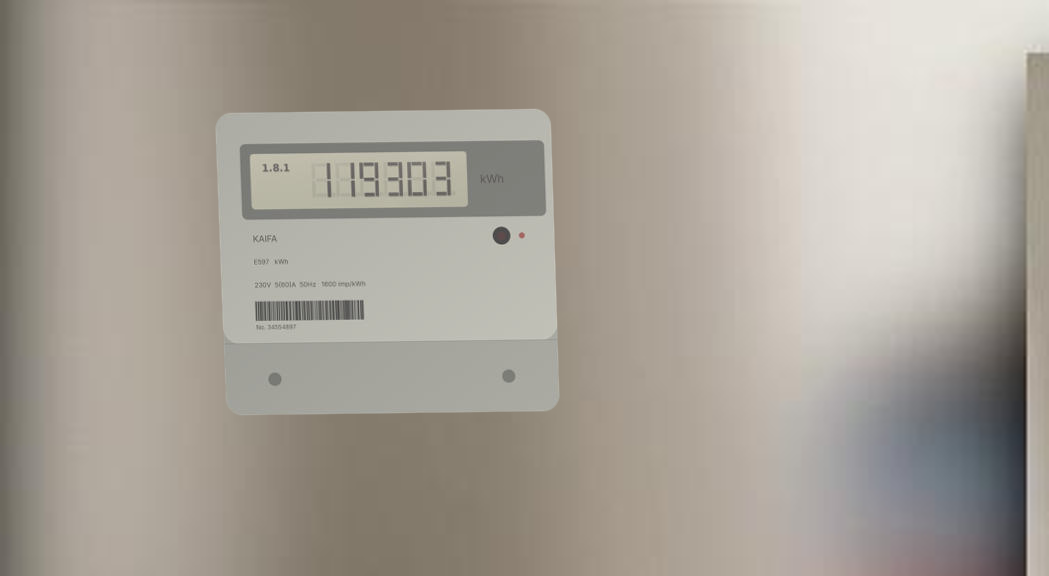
119303 kWh
